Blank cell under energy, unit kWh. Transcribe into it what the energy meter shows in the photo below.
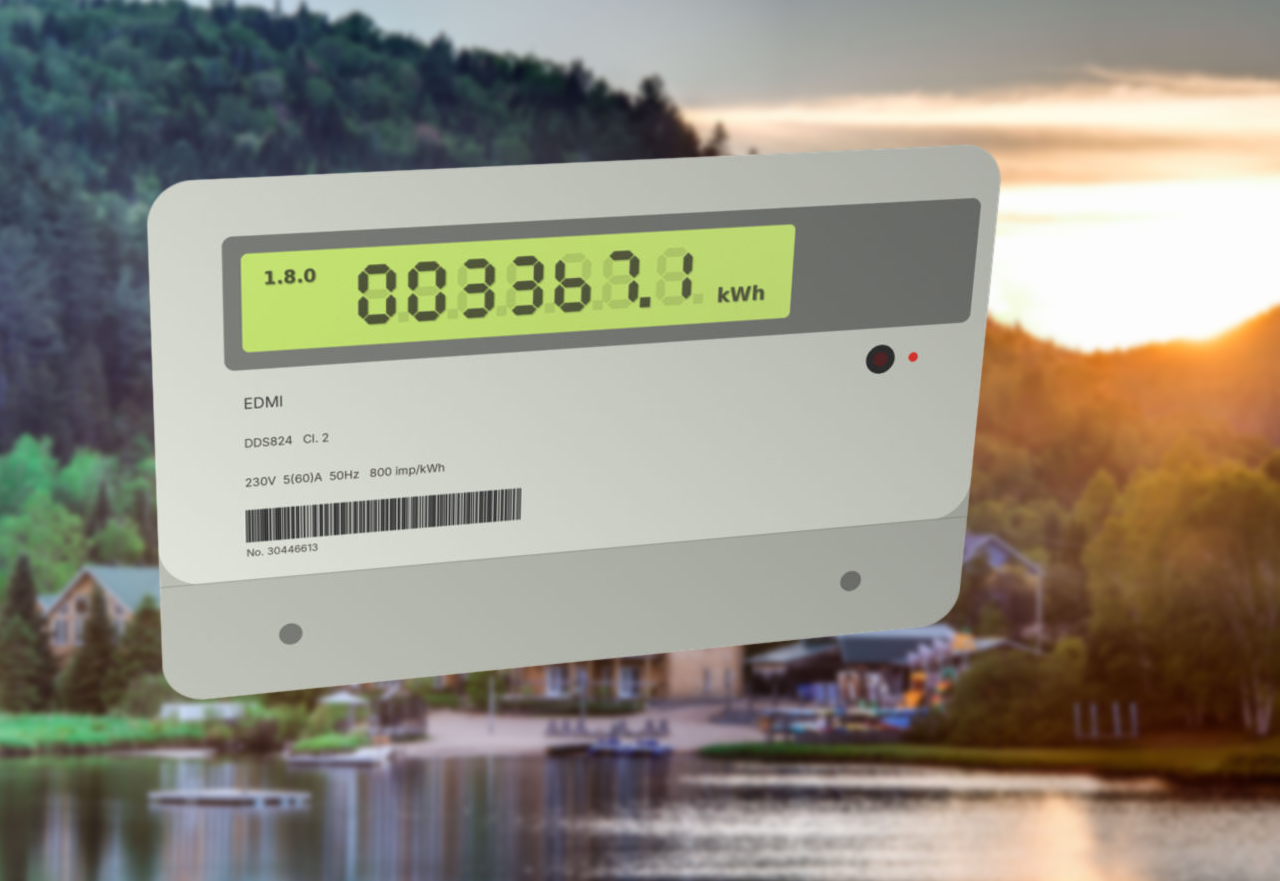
3367.1 kWh
